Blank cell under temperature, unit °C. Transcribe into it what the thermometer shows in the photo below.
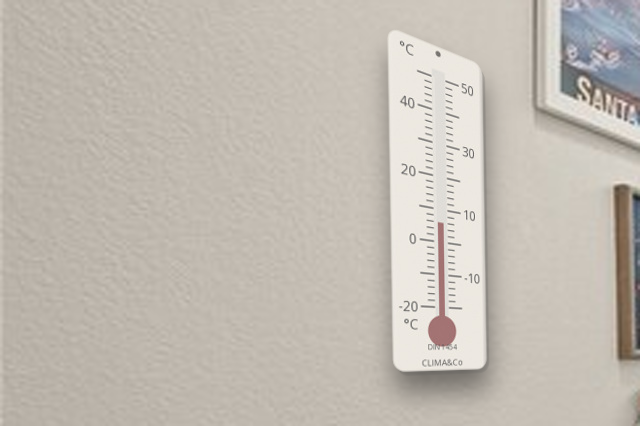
6 °C
